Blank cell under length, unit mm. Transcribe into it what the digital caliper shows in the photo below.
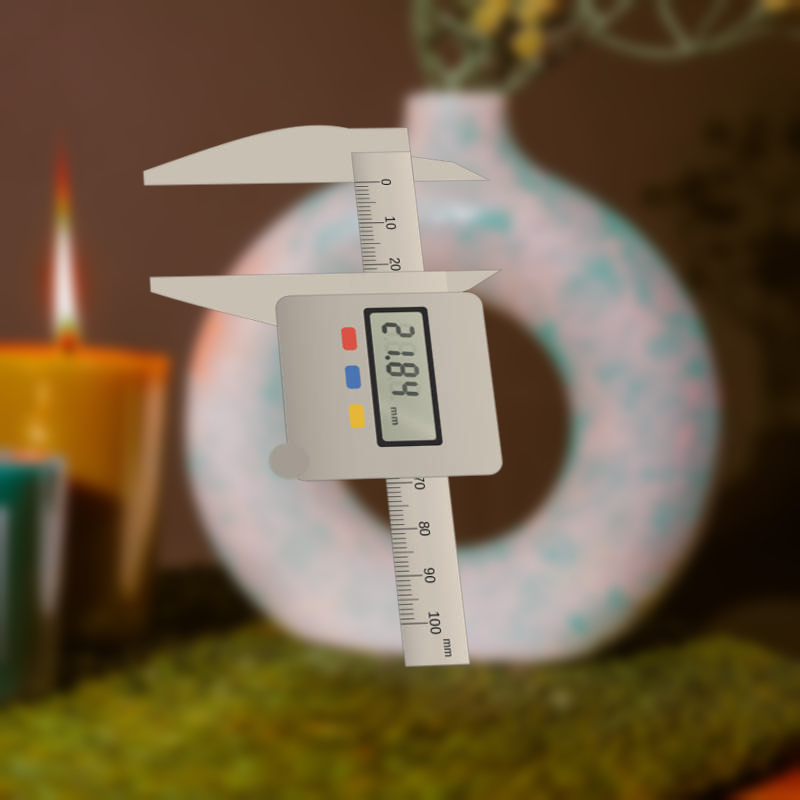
21.84 mm
